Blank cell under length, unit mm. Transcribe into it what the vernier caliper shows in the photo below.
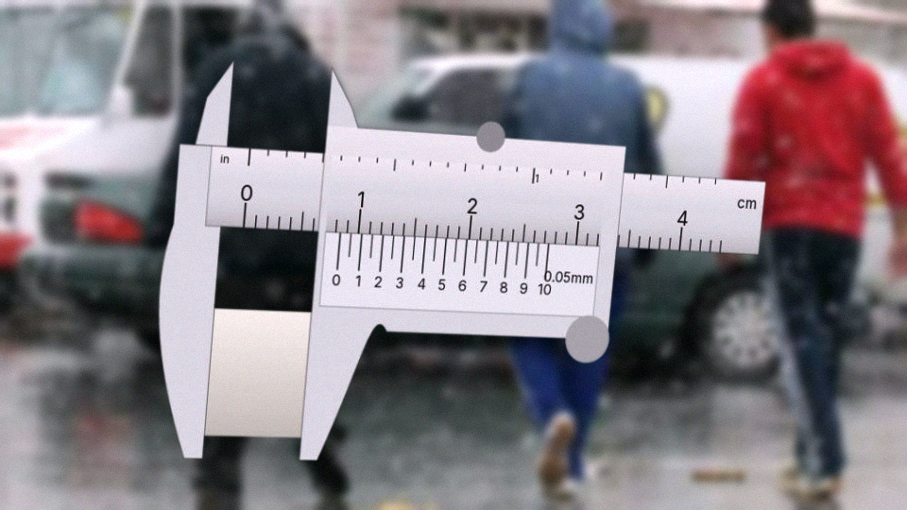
8.4 mm
